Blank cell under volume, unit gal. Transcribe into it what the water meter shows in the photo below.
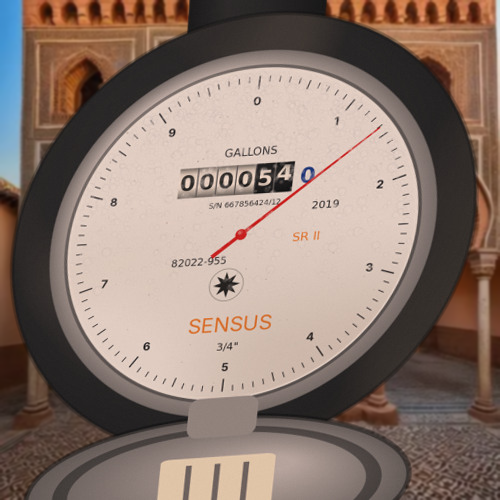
541.4 gal
